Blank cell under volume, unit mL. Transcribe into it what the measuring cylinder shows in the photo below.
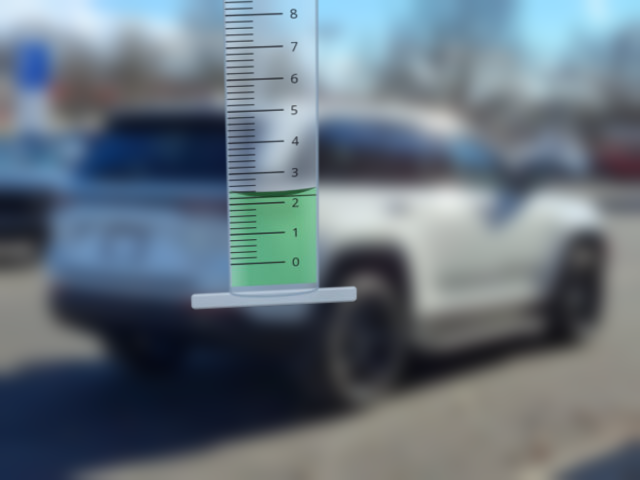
2.2 mL
